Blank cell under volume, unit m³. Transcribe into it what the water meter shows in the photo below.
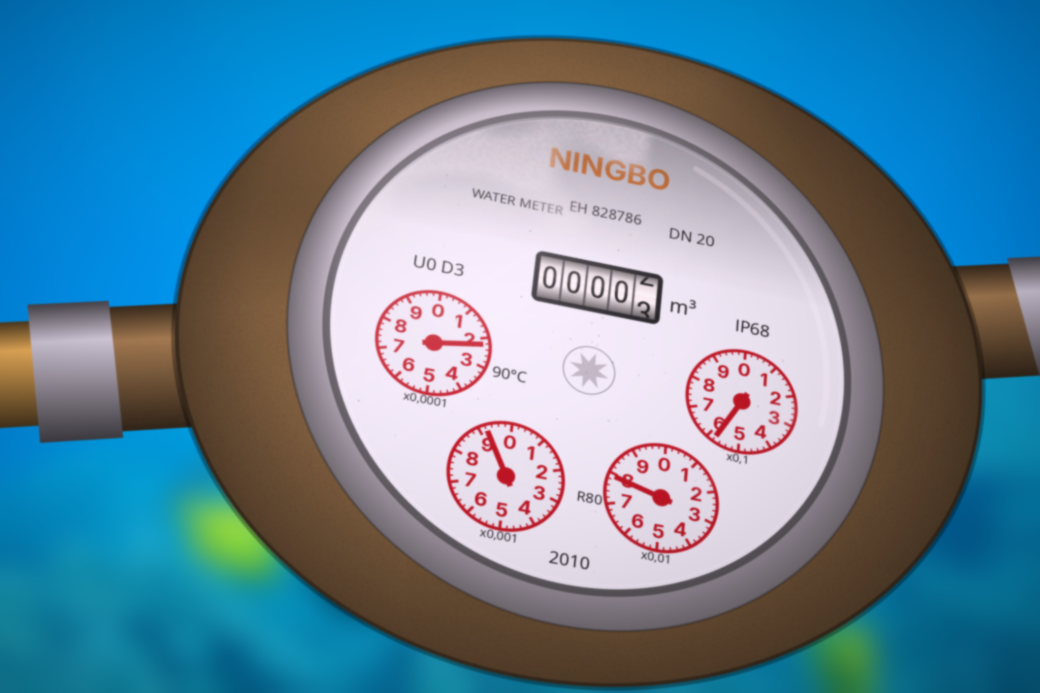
2.5792 m³
